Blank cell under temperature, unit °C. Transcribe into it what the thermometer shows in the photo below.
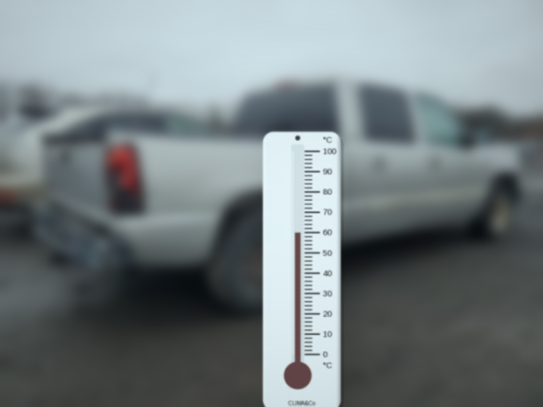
60 °C
